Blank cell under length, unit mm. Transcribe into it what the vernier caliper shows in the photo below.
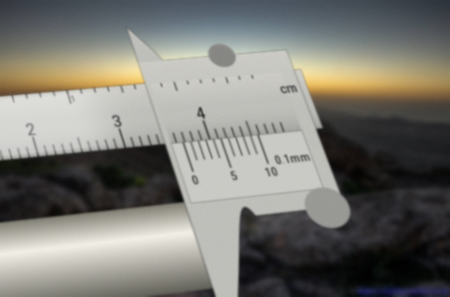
36.8 mm
